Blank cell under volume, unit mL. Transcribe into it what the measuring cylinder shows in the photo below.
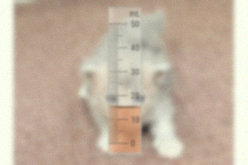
15 mL
